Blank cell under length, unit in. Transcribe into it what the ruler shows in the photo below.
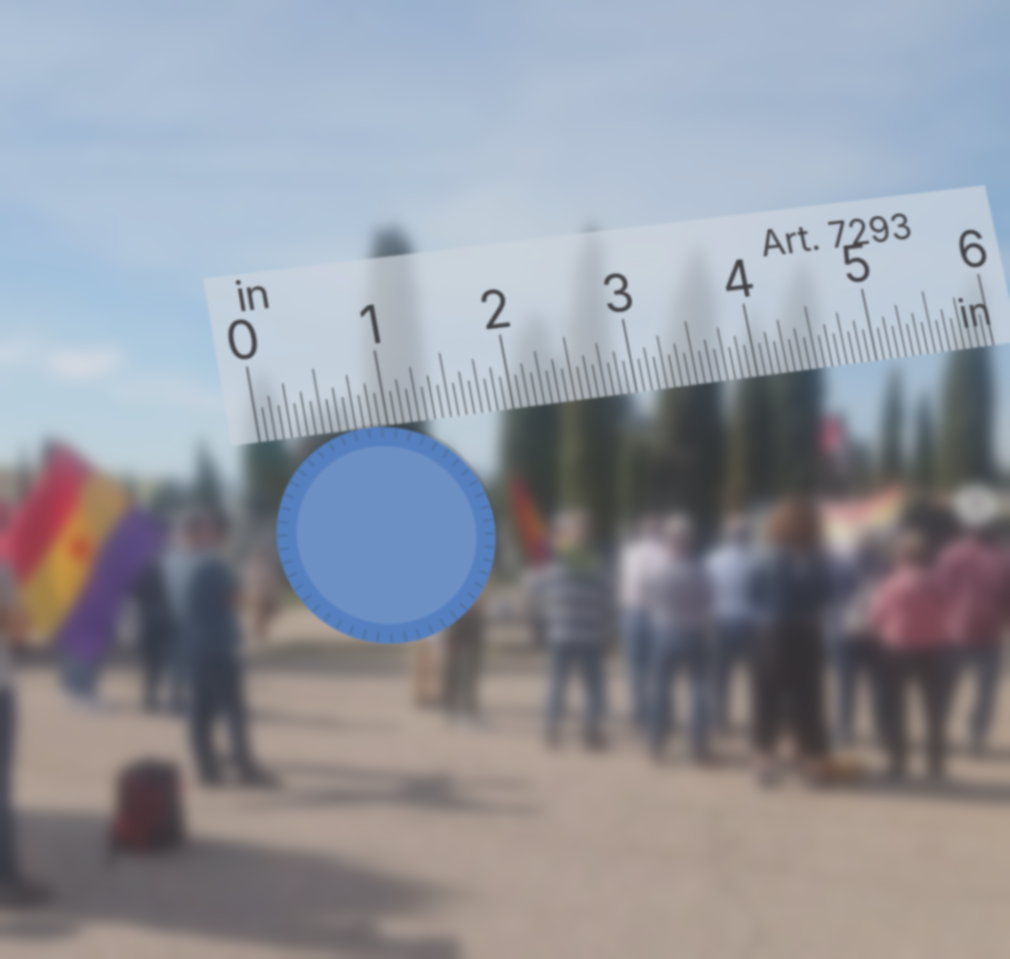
1.6875 in
